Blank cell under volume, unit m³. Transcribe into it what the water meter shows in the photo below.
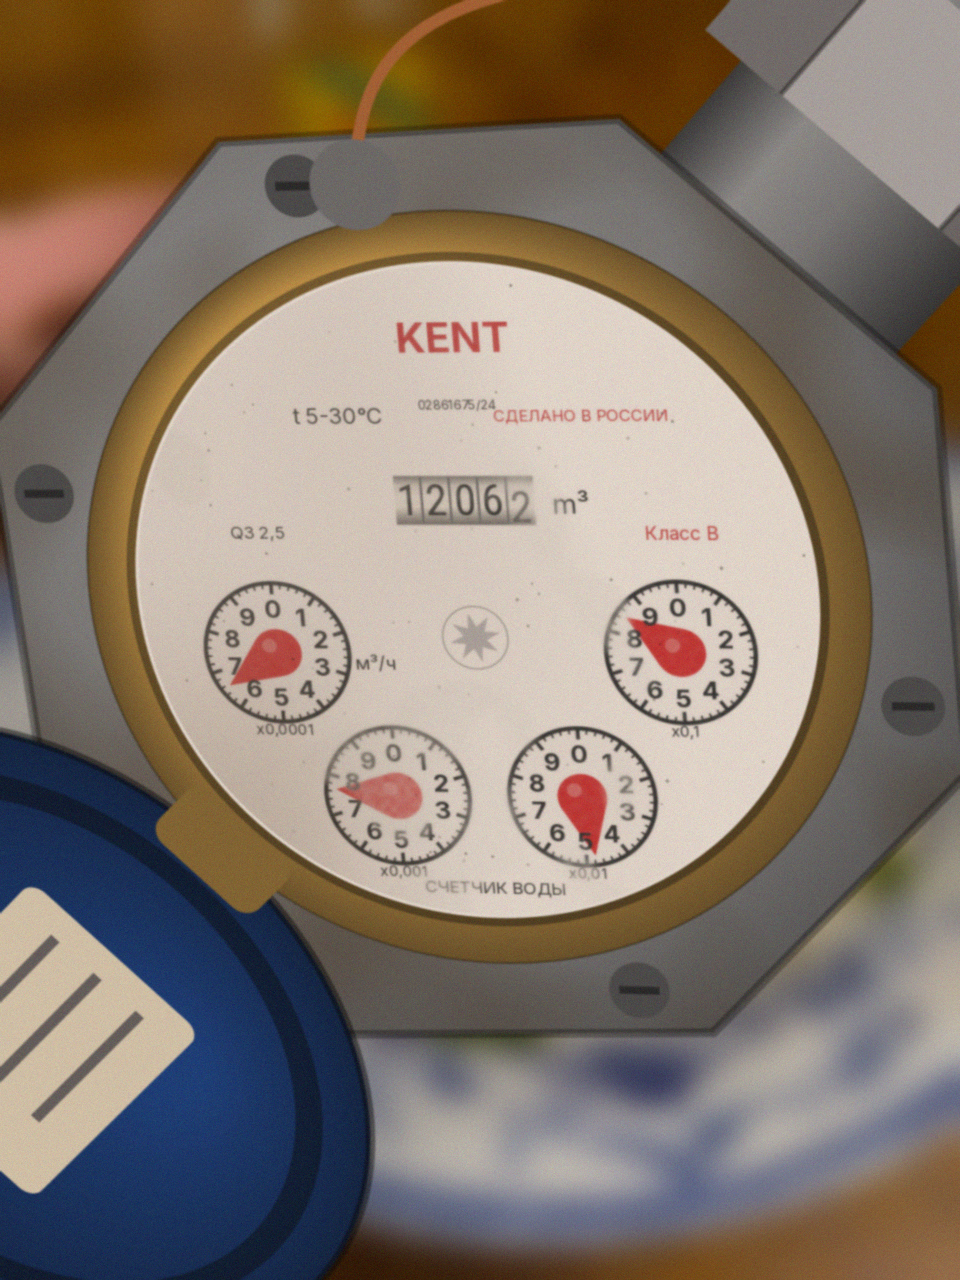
12061.8476 m³
